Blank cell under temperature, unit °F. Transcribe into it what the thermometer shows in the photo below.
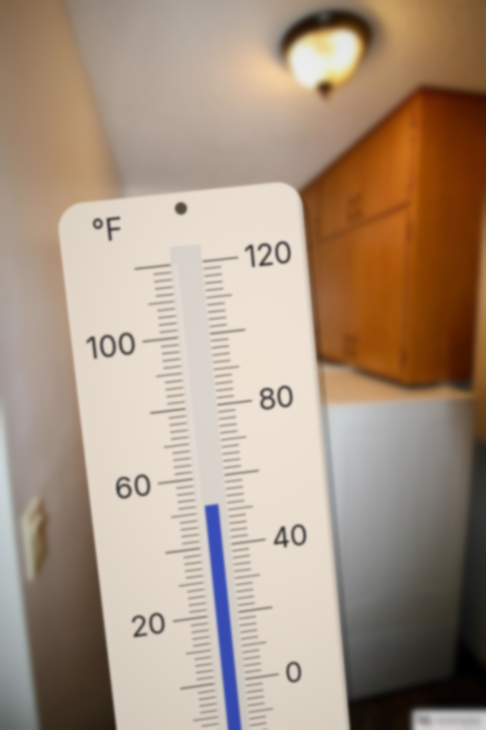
52 °F
